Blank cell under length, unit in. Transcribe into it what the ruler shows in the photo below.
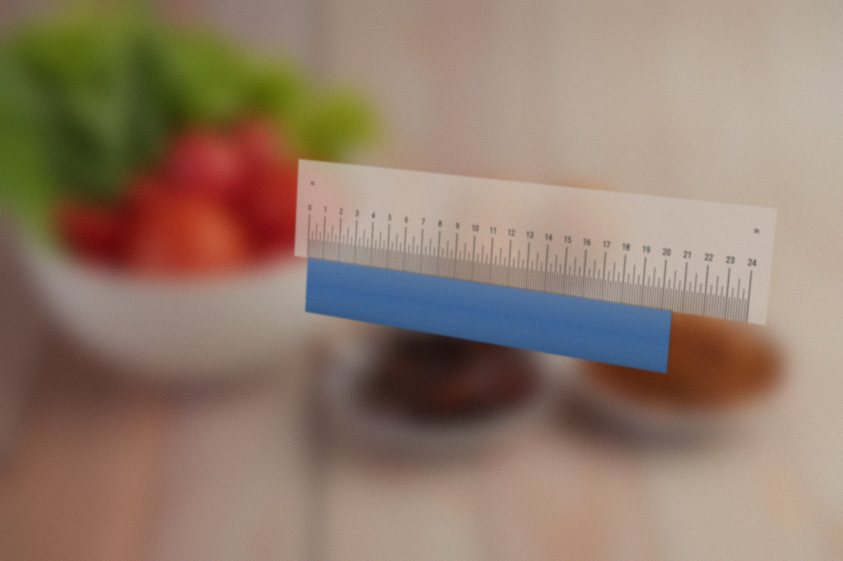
20.5 in
